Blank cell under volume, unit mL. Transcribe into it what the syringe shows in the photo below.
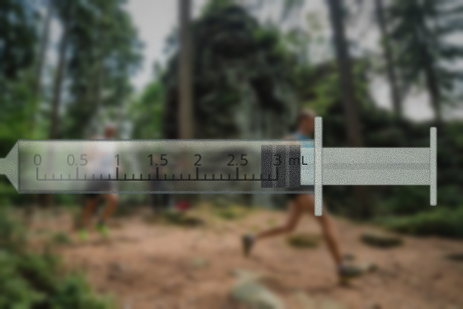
2.8 mL
